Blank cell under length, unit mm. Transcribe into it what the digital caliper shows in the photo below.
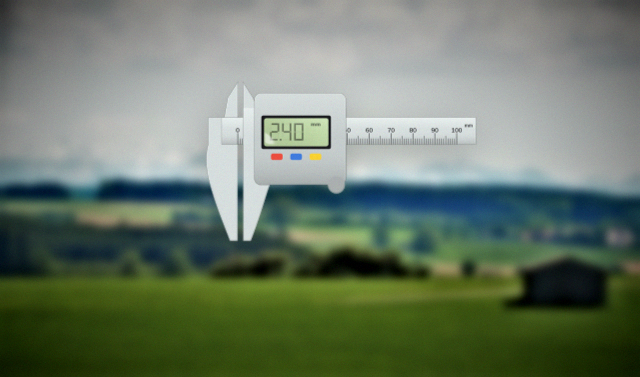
2.40 mm
